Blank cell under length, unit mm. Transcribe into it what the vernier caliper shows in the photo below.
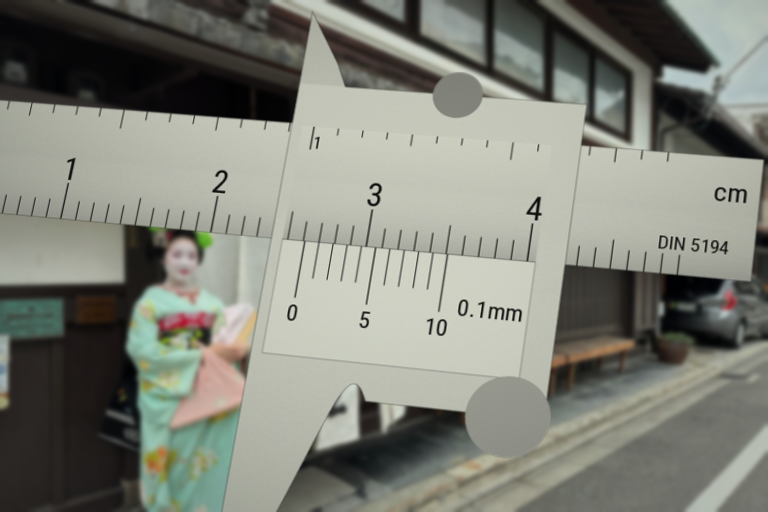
26.1 mm
